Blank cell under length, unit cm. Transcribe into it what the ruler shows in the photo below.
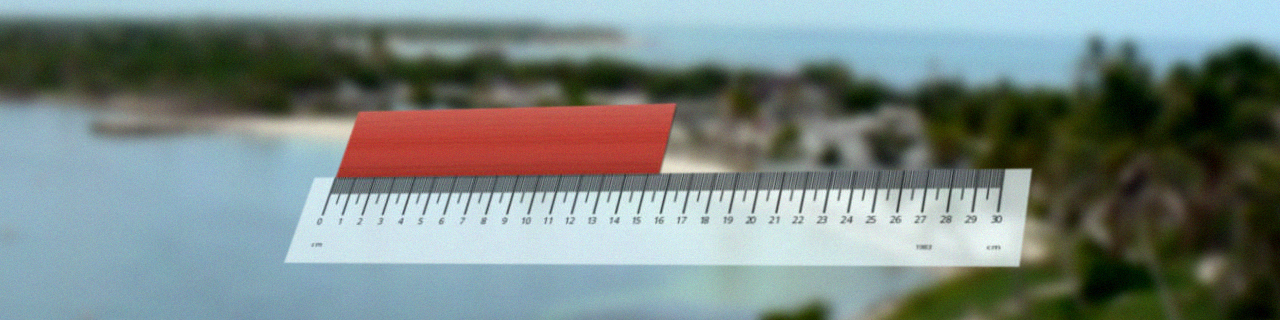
15.5 cm
